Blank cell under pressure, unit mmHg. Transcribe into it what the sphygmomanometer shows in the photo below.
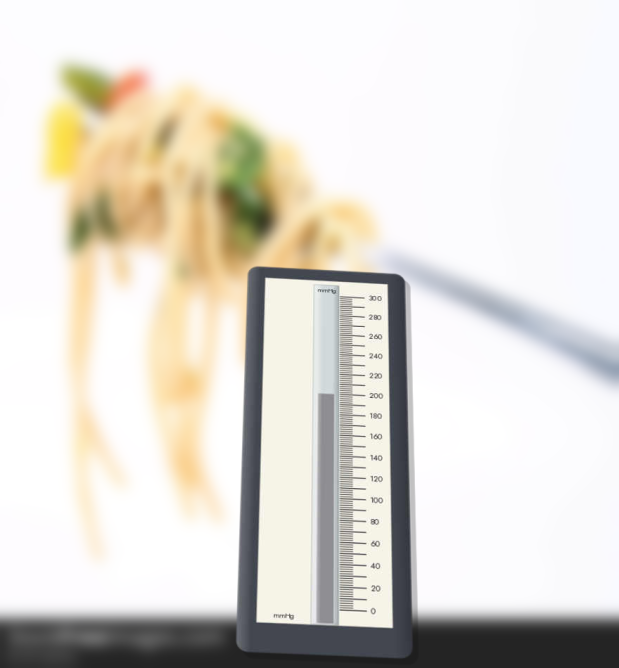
200 mmHg
